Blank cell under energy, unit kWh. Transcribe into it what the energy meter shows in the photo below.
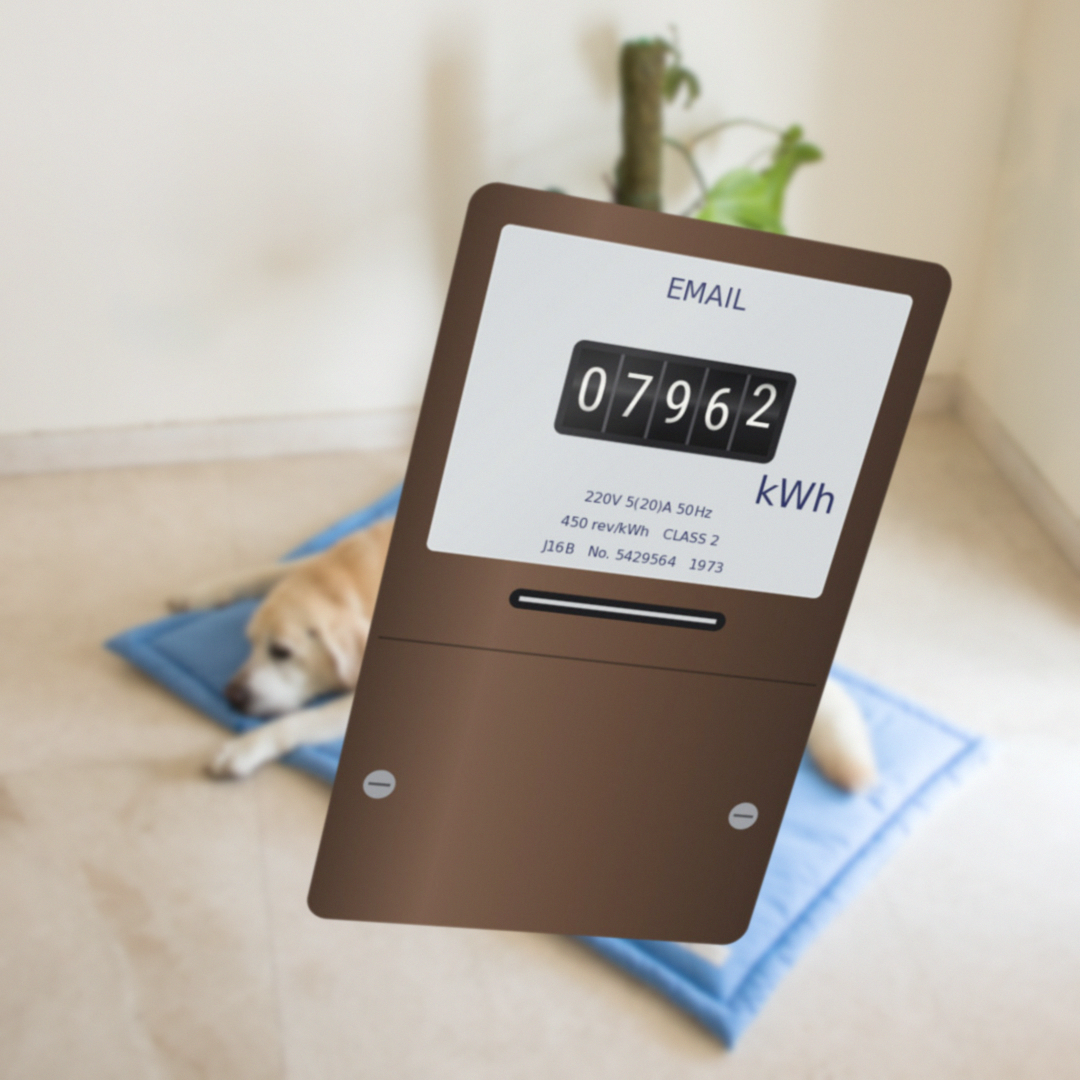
7962 kWh
